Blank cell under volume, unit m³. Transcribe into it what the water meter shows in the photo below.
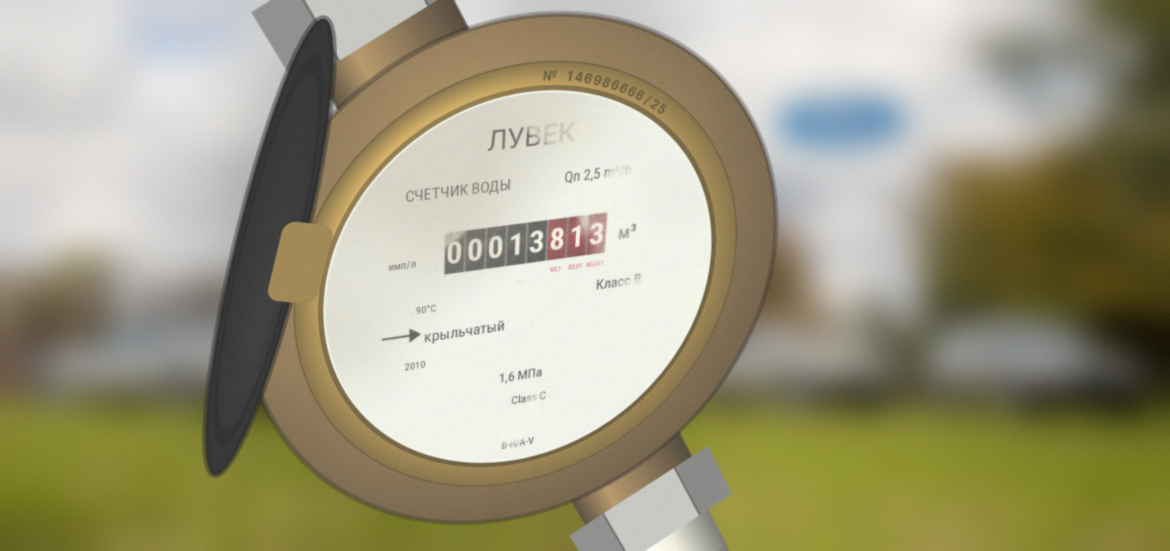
13.813 m³
